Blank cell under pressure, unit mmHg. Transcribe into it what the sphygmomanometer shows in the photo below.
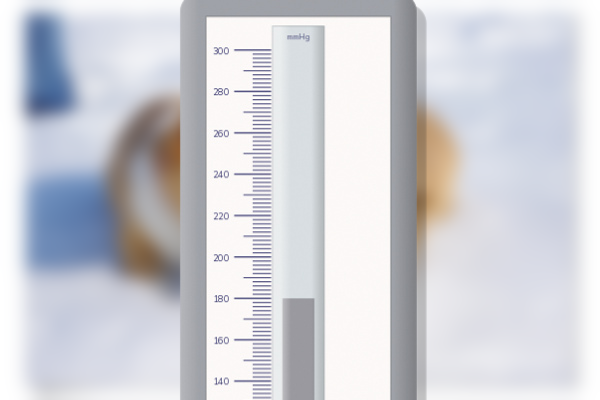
180 mmHg
